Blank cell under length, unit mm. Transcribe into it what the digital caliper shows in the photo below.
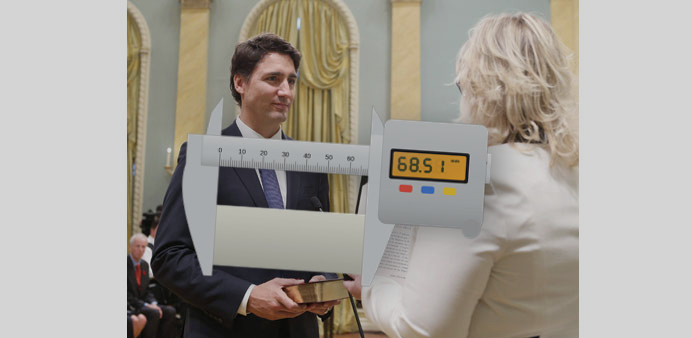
68.51 mm
